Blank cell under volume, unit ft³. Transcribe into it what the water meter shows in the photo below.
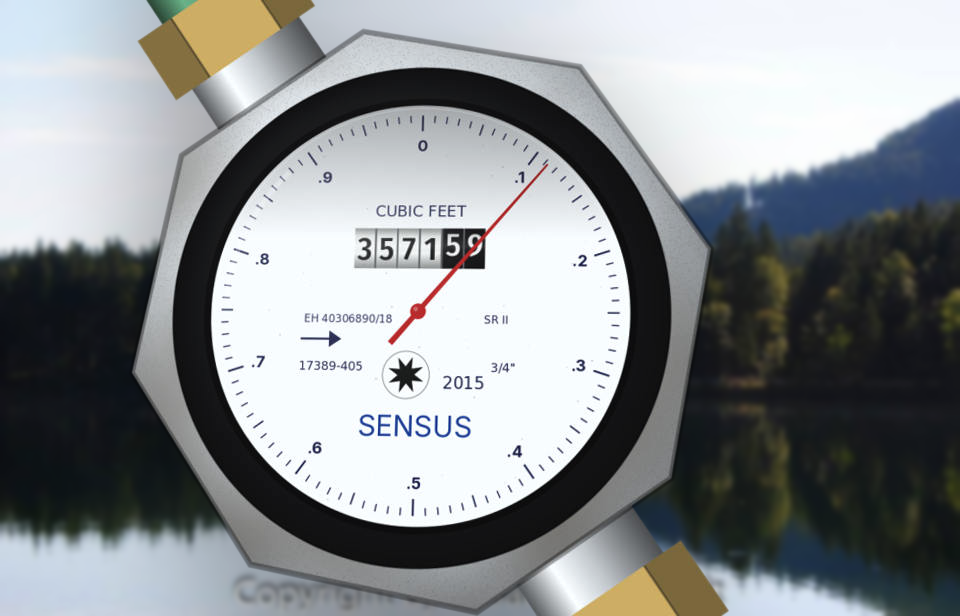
357159.11 ft³
